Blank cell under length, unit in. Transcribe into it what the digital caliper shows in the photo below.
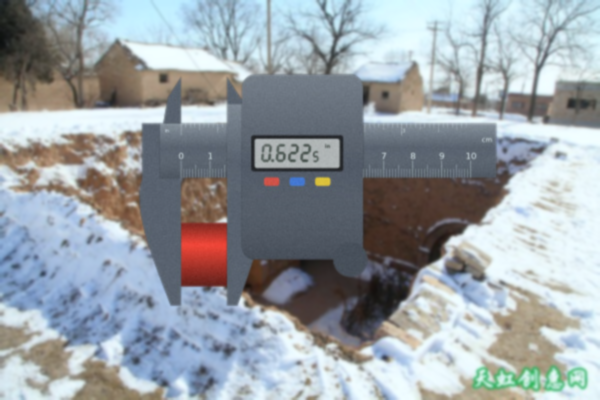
0.6225 in
